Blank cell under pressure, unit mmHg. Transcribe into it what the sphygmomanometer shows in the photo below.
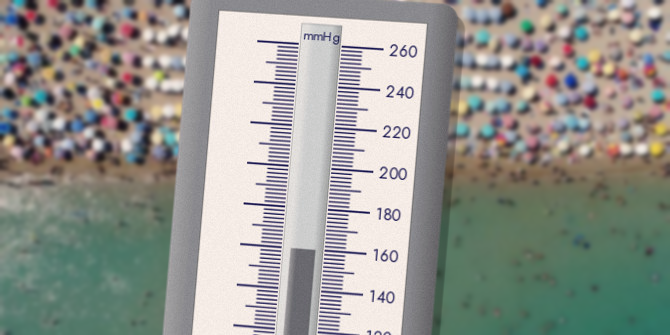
160 mmHg
